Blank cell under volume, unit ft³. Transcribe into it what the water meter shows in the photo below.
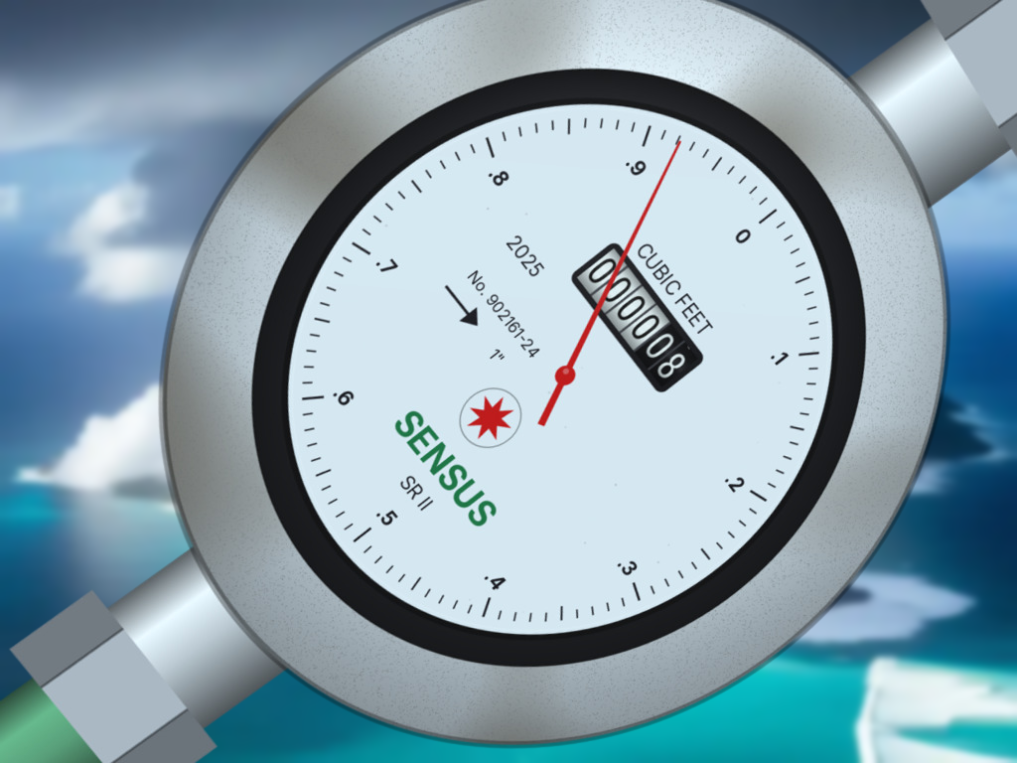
7.92 ft³
